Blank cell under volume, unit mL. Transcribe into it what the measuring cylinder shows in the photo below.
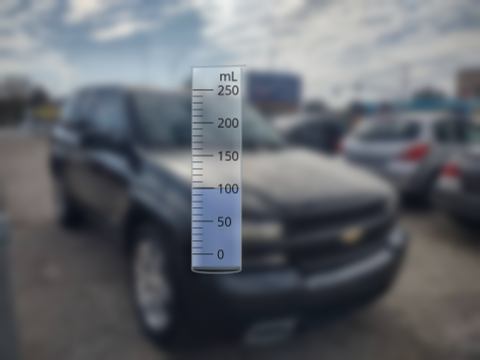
100 mL
